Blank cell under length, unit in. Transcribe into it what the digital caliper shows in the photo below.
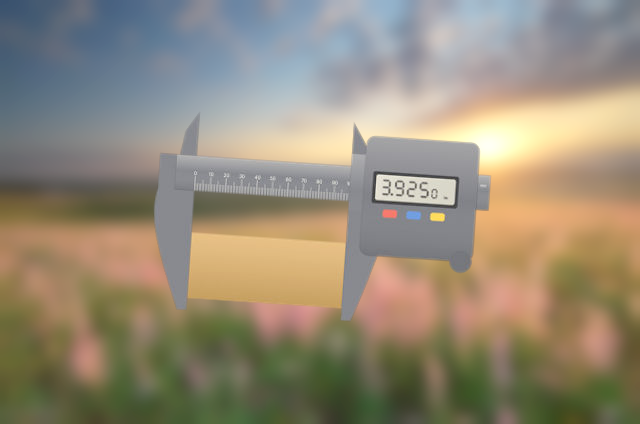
3.9250 in
